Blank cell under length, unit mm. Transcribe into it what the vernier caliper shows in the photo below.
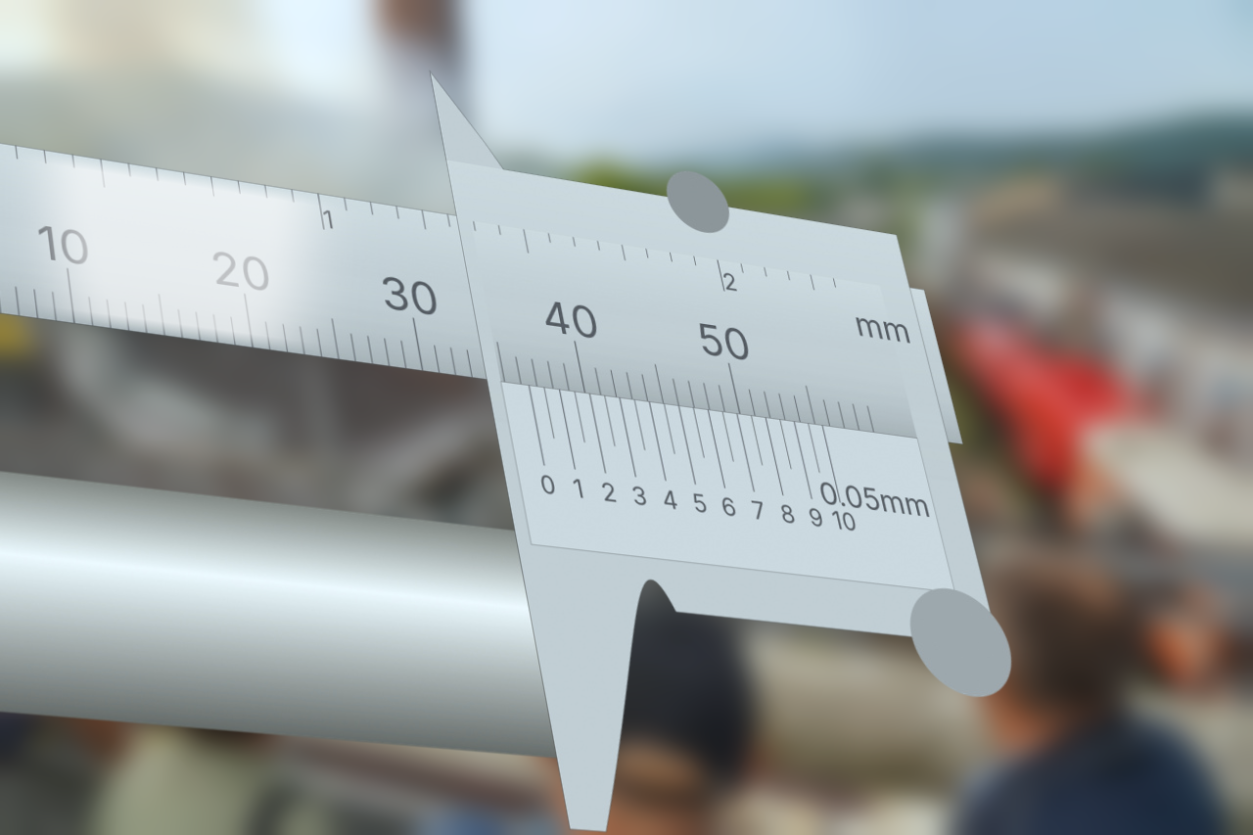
36.5 mm
